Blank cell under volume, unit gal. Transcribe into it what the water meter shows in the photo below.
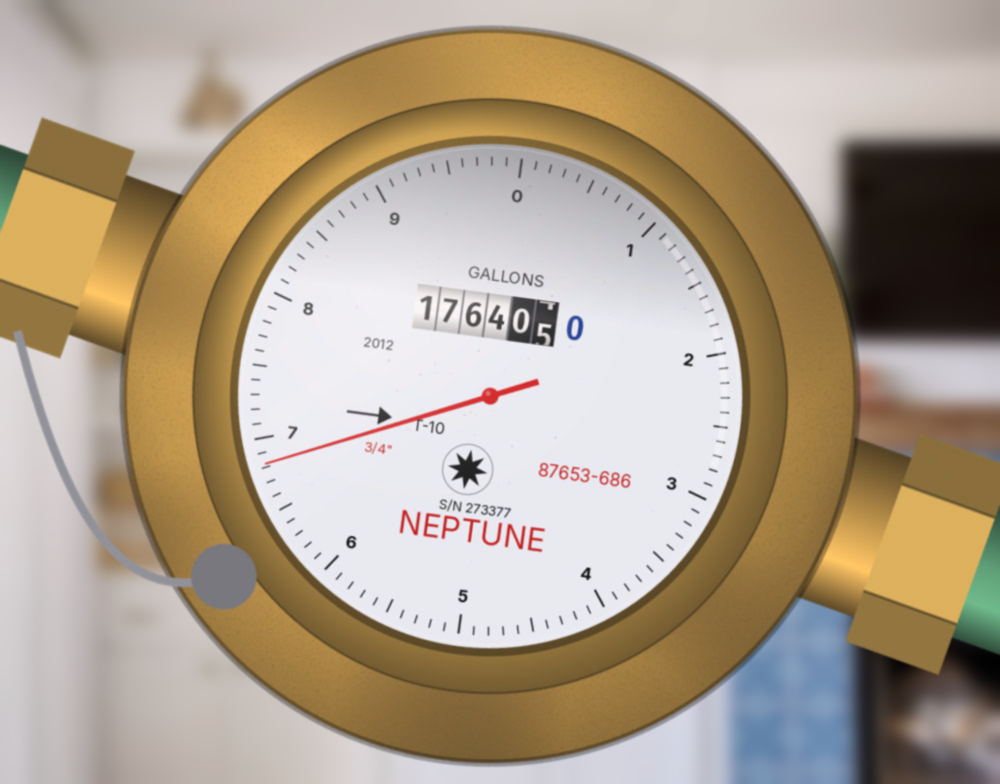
1764046.8 gal
